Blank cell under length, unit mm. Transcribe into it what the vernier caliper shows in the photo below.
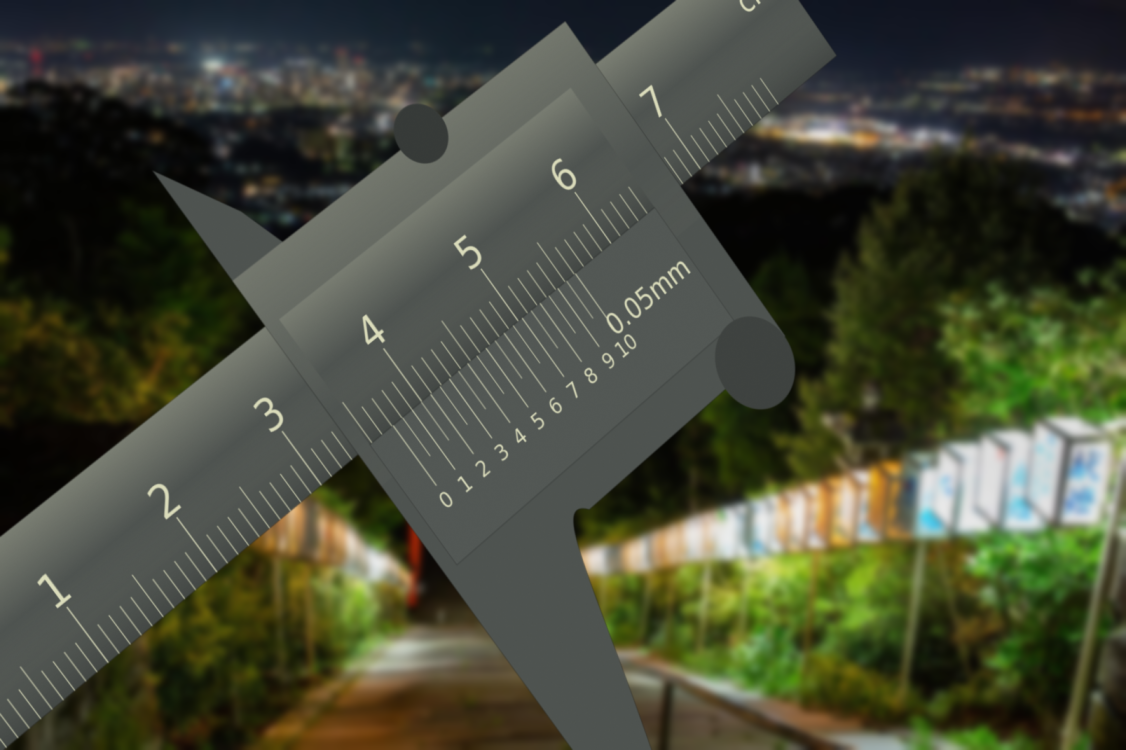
37.1 mm
